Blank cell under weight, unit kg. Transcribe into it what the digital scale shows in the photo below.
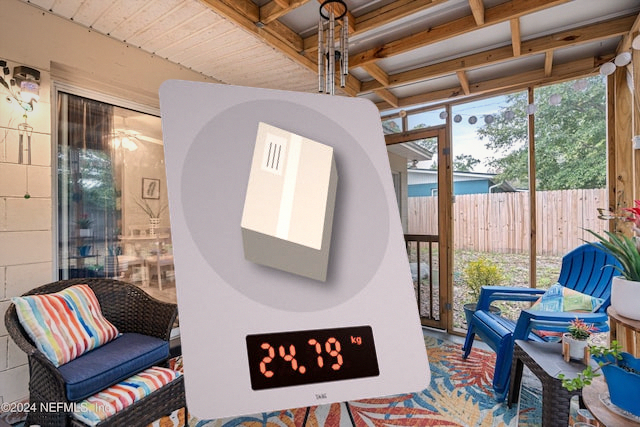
24.79 kg
